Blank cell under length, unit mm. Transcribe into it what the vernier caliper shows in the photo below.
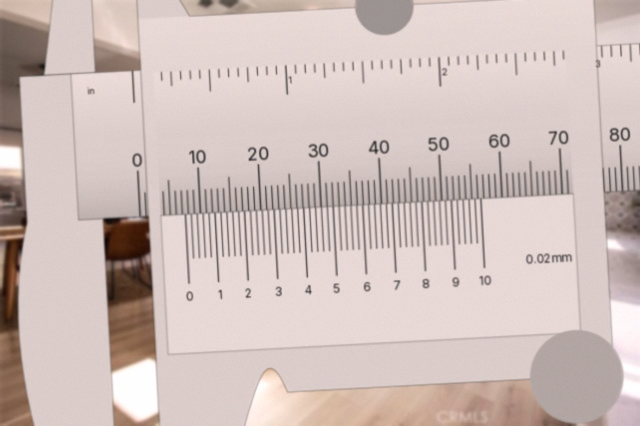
7.5 mm
